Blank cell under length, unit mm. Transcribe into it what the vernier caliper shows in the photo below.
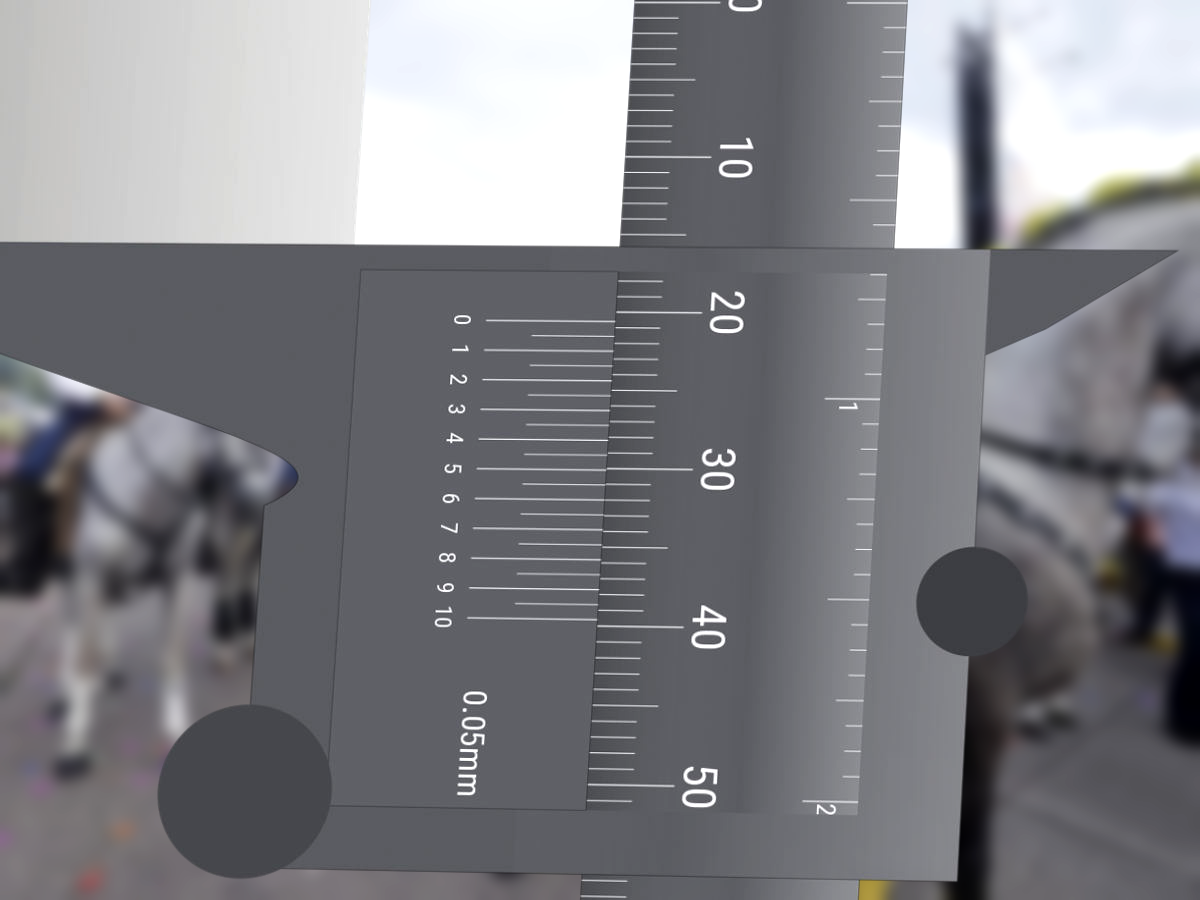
20.6 mm
